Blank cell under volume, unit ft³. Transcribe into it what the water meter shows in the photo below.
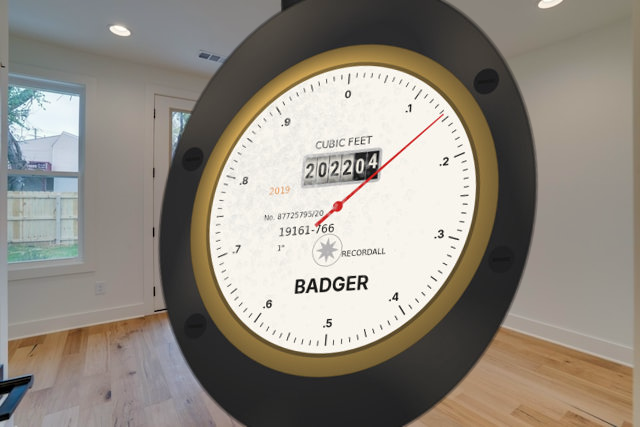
202204.14 ft³
